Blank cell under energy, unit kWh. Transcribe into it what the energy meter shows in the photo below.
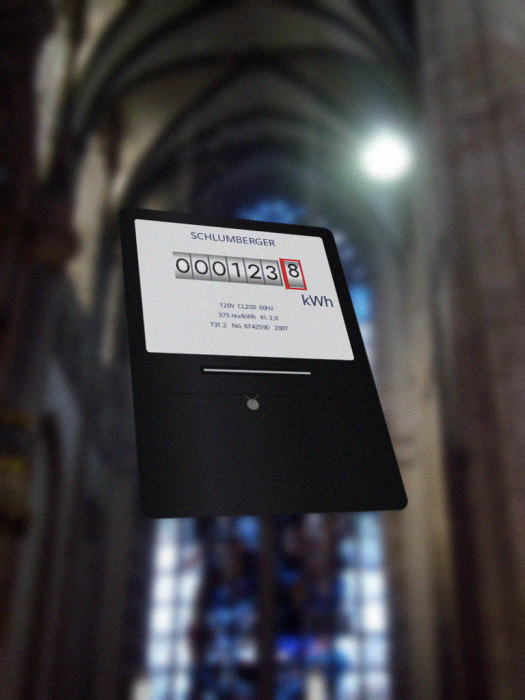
123.8 kWh
